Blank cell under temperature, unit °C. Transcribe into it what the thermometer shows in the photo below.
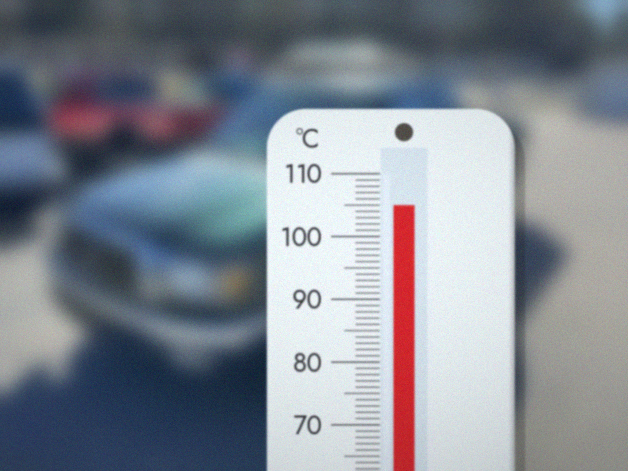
105 °C
